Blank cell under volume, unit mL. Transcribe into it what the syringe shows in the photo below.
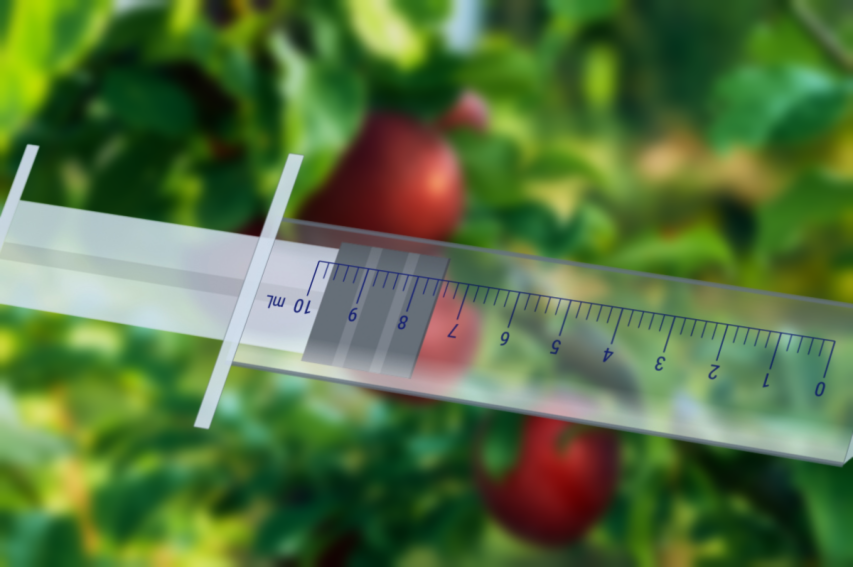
7.5 mL
